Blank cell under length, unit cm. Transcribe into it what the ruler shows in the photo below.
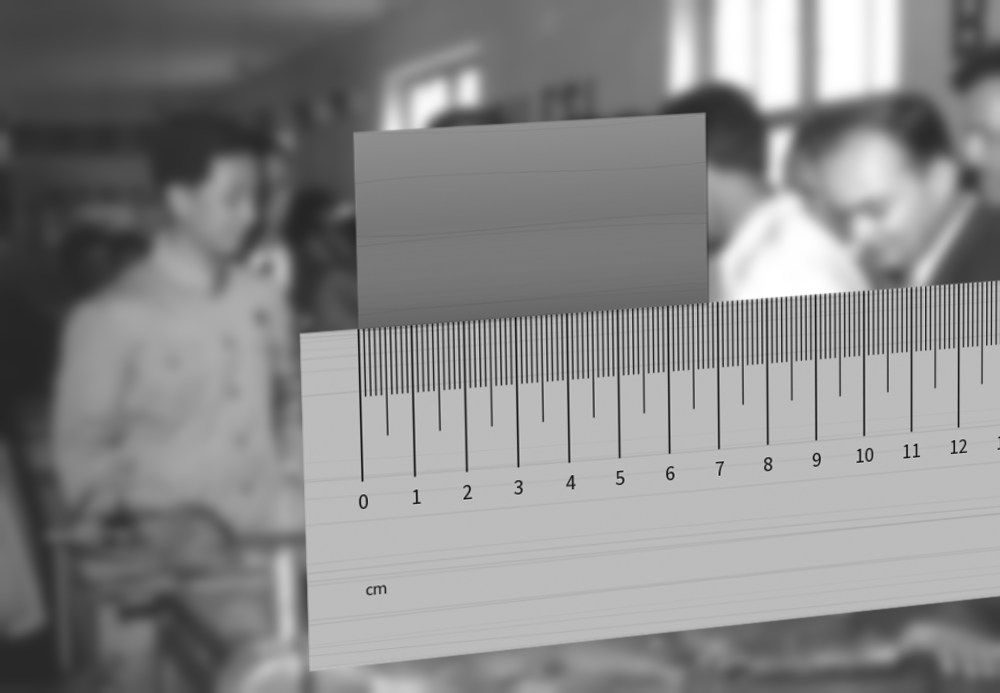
6.8 cm
